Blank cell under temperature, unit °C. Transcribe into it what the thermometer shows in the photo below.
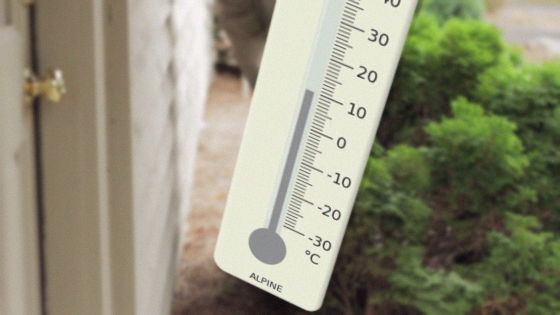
10 °C
